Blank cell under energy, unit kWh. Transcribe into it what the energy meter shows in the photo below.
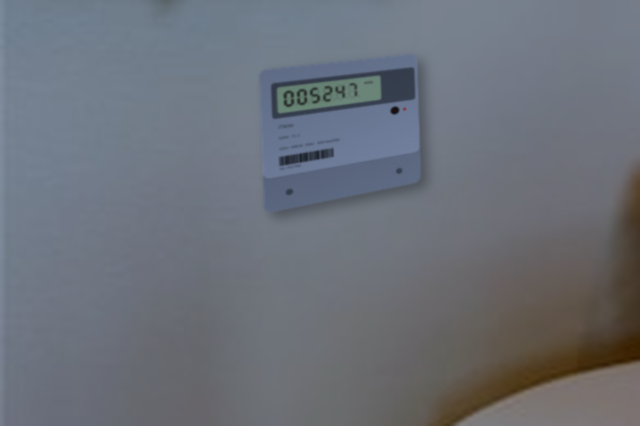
5247 kWh
